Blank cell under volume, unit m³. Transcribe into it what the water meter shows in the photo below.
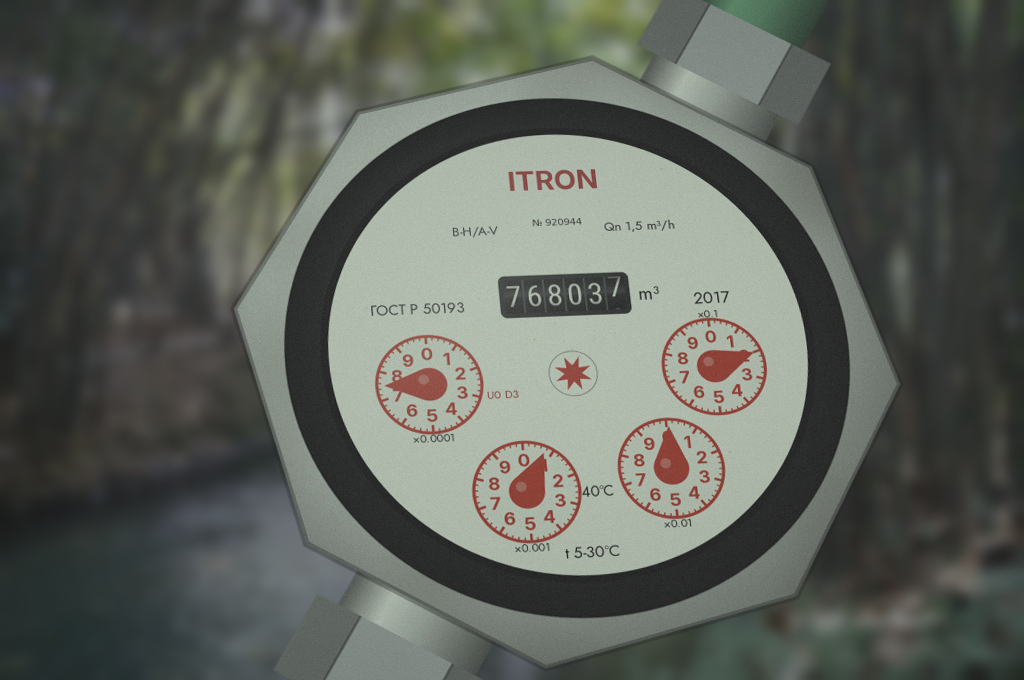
768037.2007 m³
